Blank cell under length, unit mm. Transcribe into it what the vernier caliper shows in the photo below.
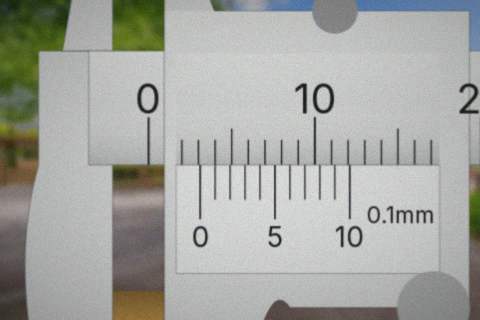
3.1 mm
